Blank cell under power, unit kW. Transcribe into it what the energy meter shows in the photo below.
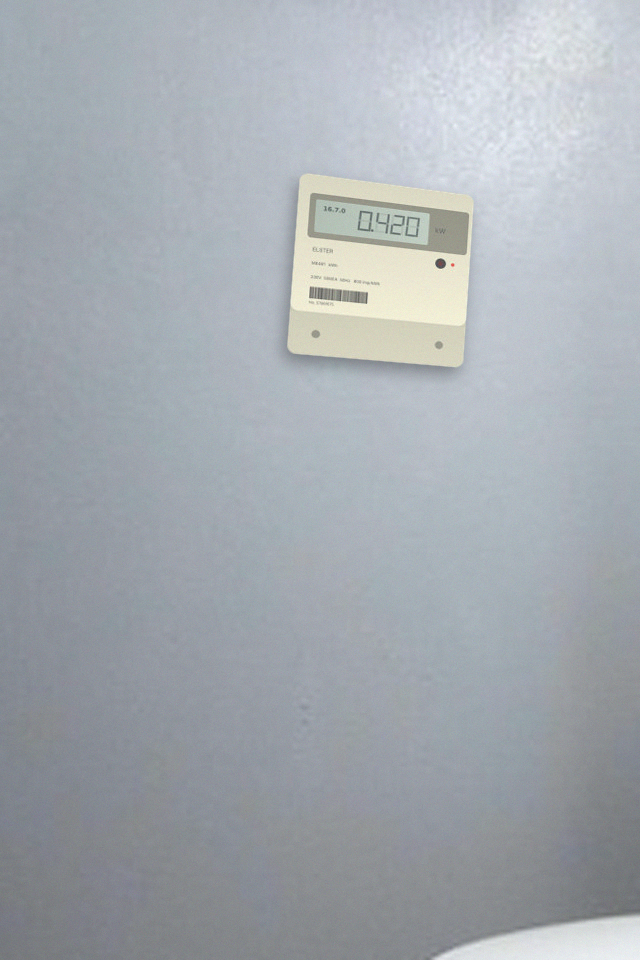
0.420 kW
